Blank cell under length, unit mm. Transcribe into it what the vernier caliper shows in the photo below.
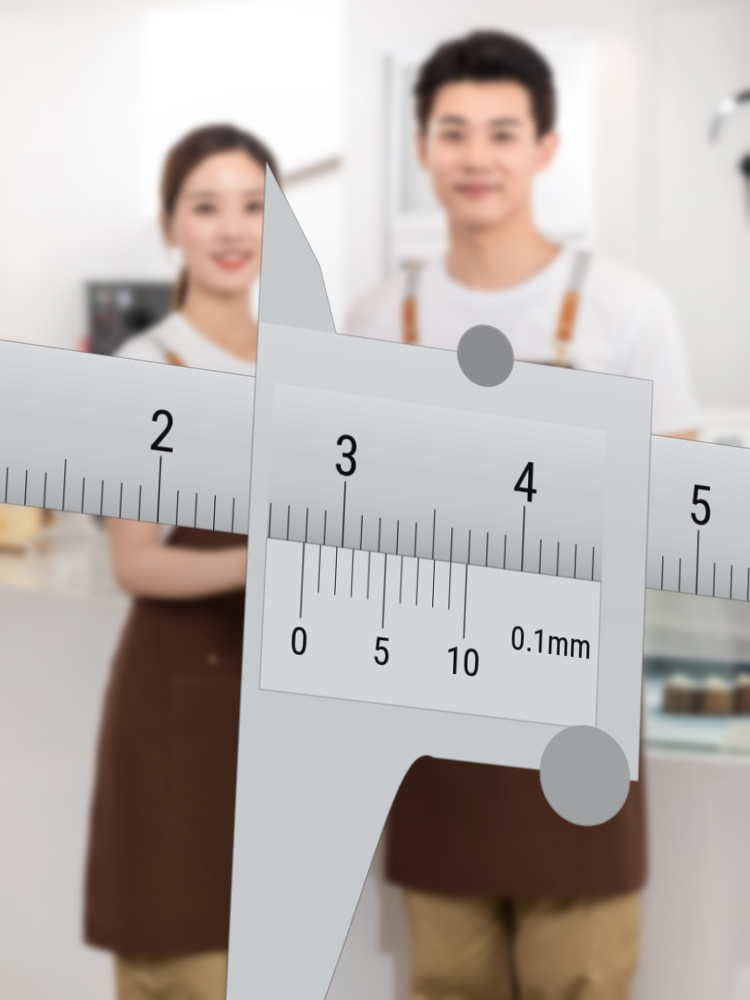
27.9 mm
